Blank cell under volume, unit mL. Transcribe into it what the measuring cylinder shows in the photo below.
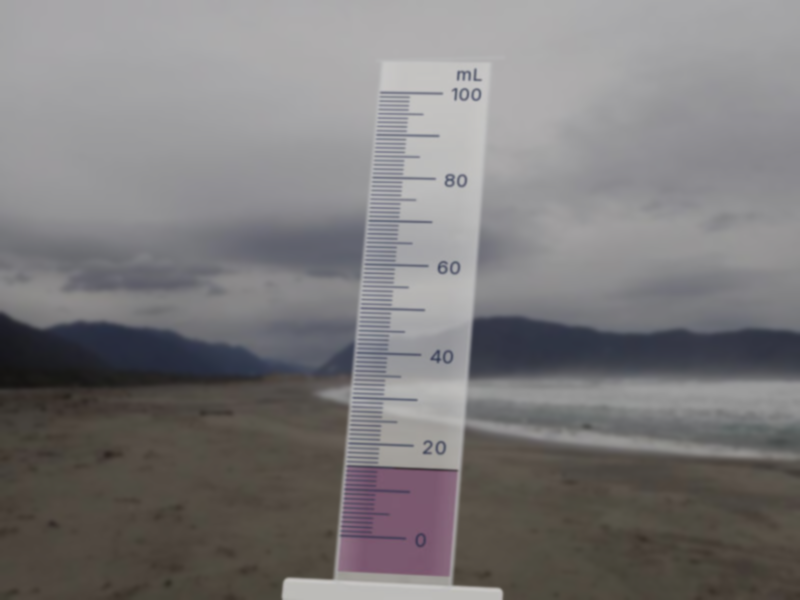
15 mL
